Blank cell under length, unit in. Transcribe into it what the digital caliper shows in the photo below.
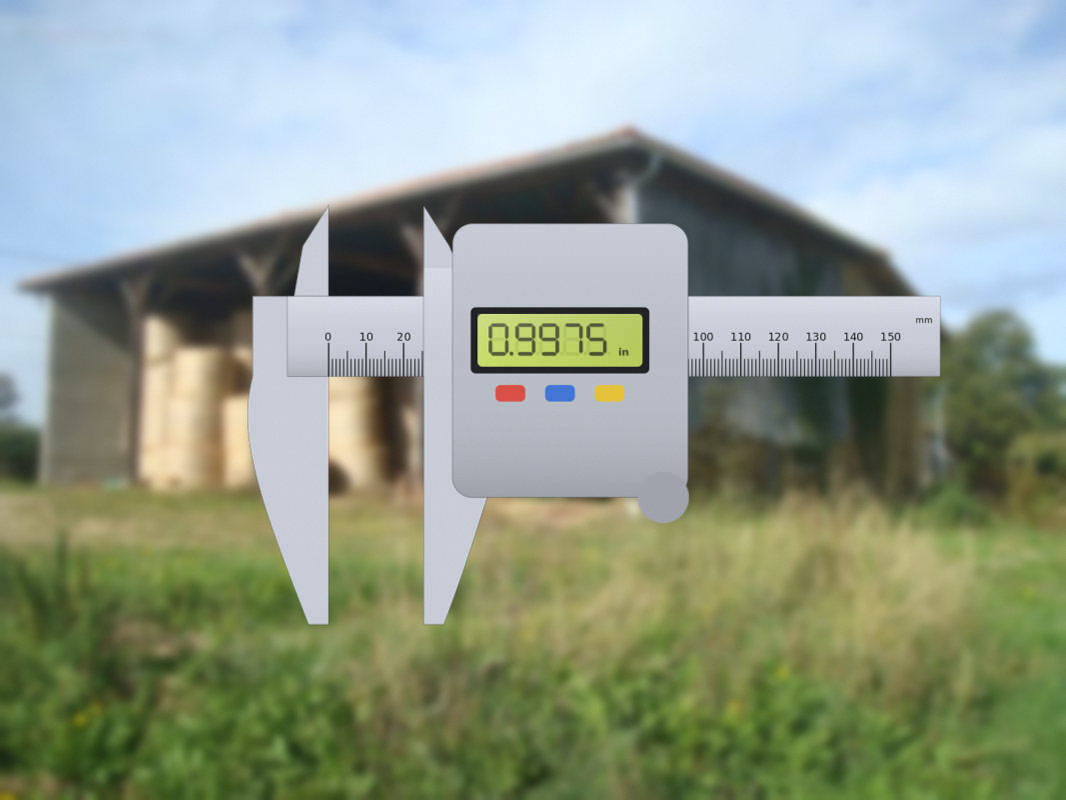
0.9975 in
